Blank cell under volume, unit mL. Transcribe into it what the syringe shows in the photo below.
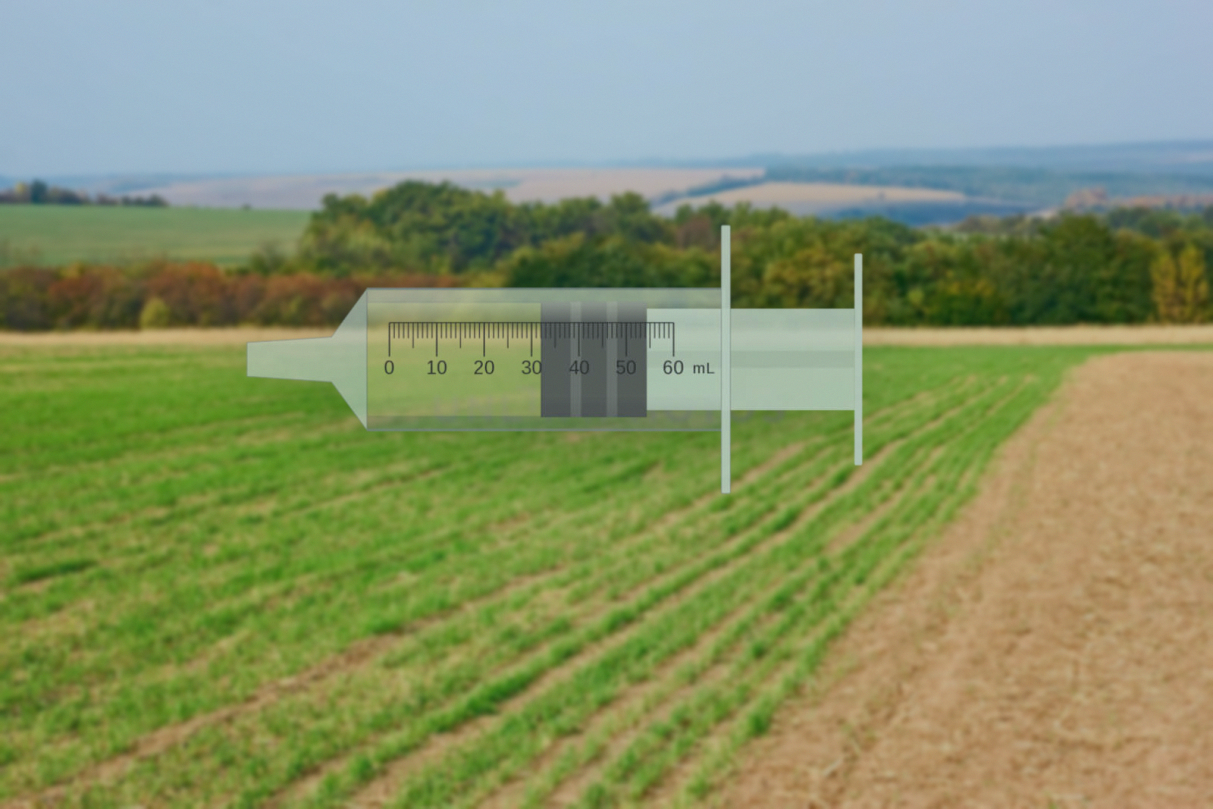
32 mL
